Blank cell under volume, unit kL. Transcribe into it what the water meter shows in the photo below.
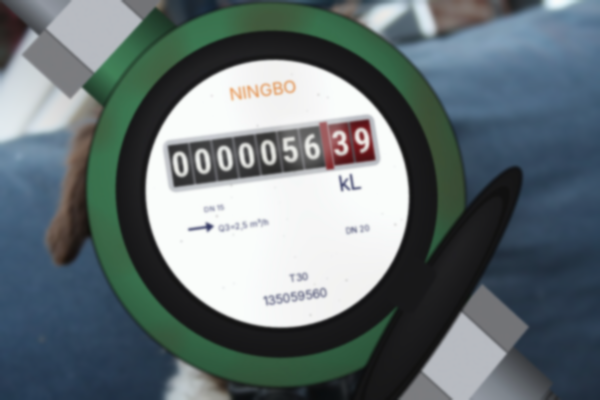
56.39 kL
